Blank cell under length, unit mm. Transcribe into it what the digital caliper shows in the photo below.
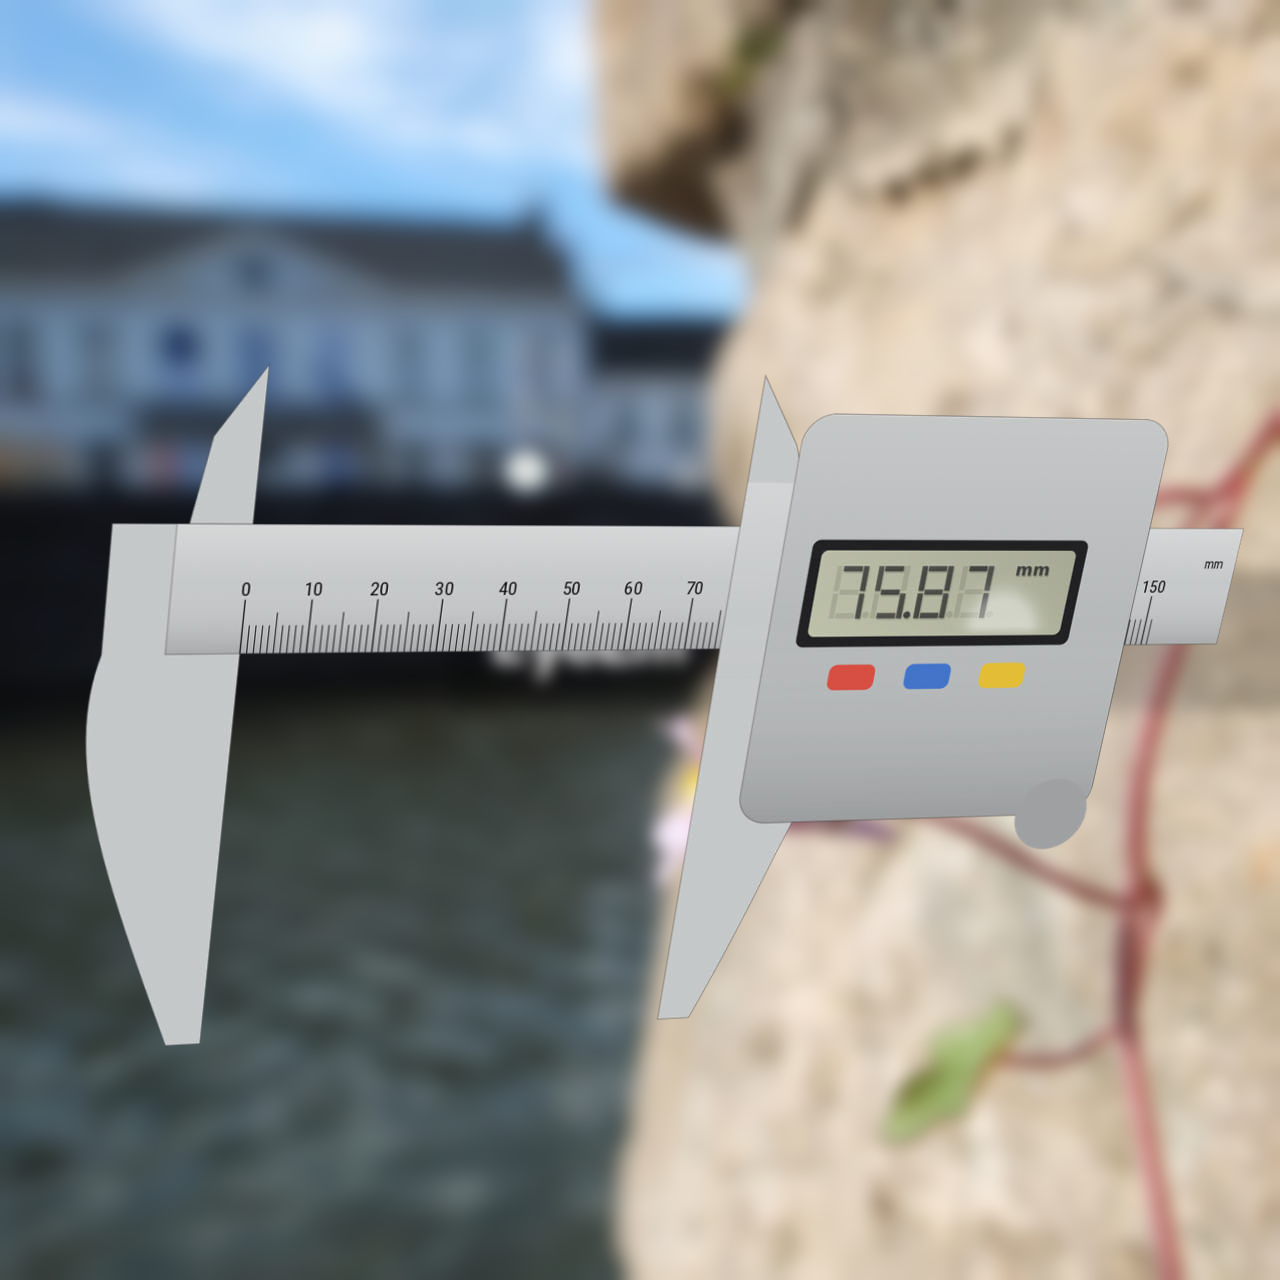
75.87 mm
